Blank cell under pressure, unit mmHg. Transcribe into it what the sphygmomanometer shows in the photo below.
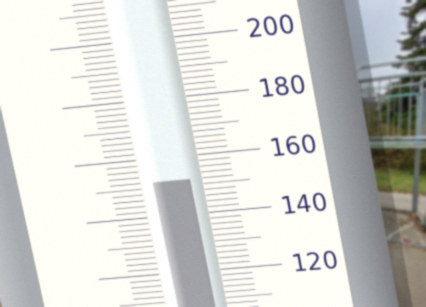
152 mmHg
